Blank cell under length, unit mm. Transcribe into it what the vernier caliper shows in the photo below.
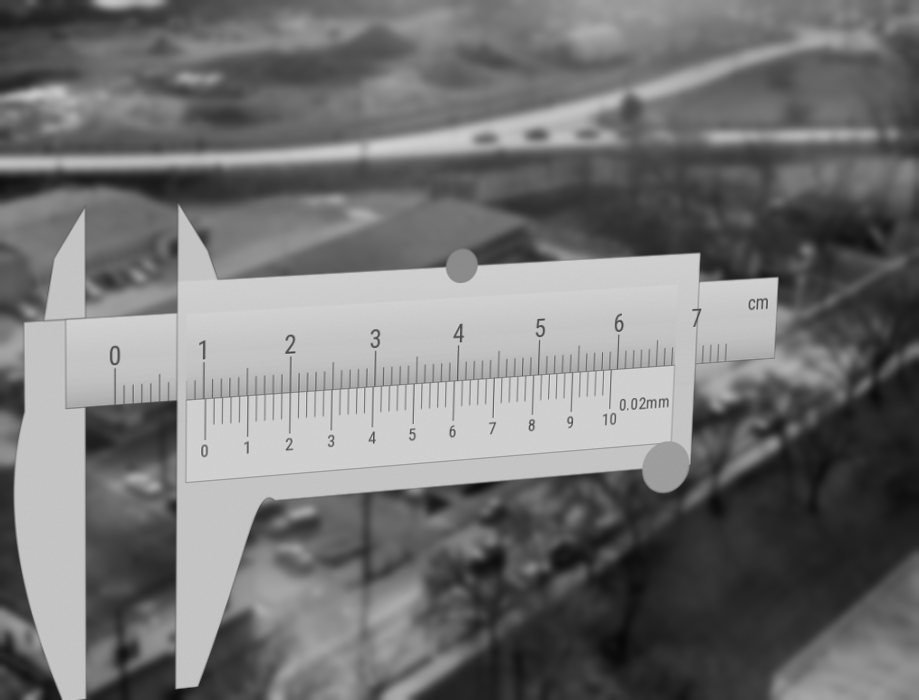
10.2 mm
